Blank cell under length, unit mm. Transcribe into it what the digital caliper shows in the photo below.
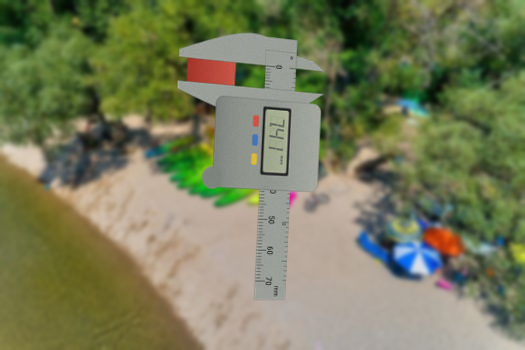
7.41 mm
